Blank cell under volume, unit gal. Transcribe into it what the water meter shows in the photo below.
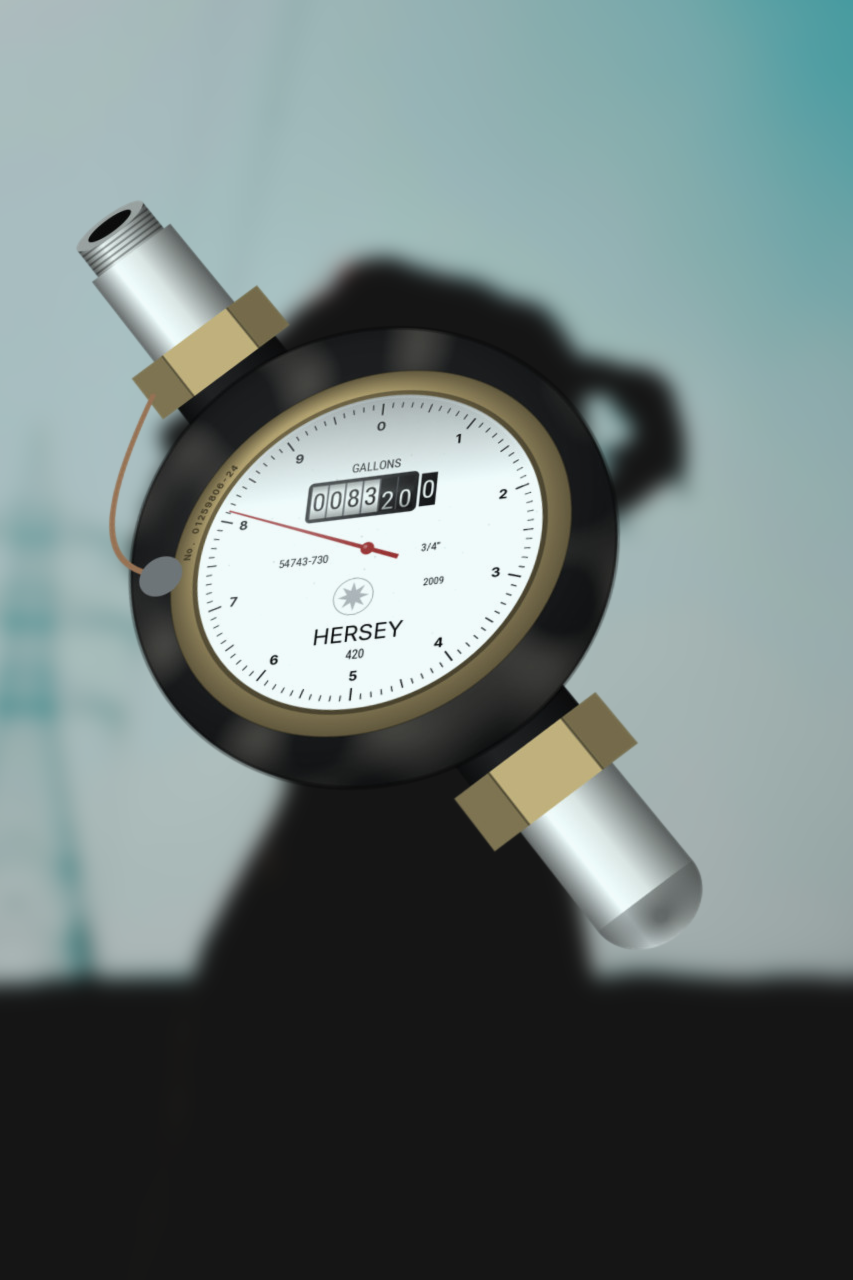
83198.1 gal
